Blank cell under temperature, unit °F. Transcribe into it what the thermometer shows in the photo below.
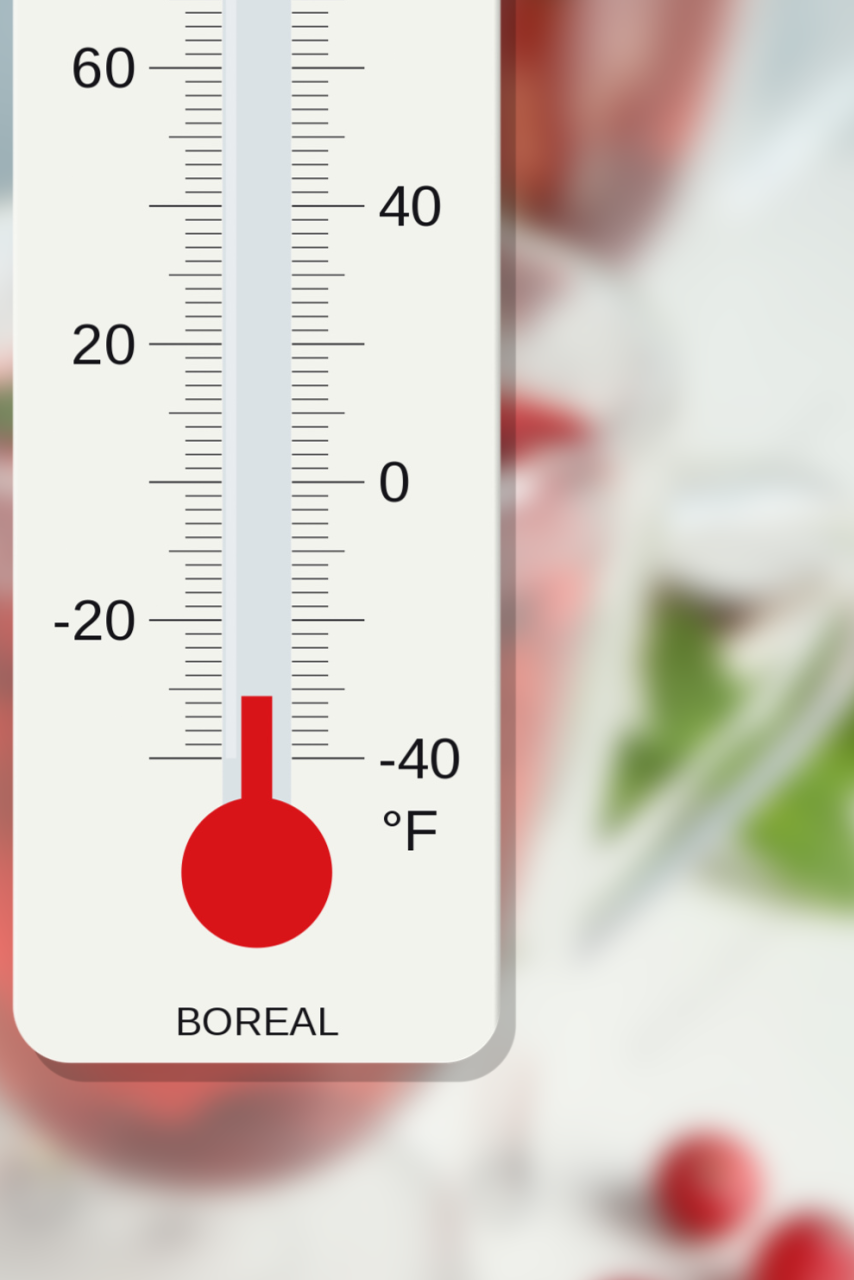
-31 °F
